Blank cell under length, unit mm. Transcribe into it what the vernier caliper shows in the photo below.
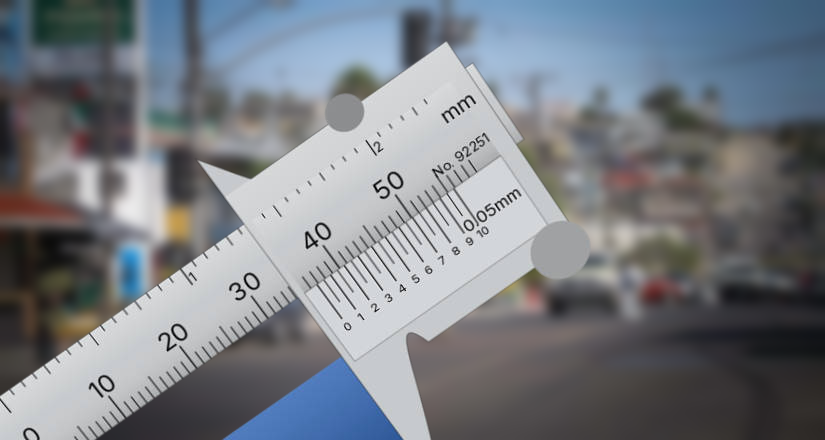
36.8 mm
